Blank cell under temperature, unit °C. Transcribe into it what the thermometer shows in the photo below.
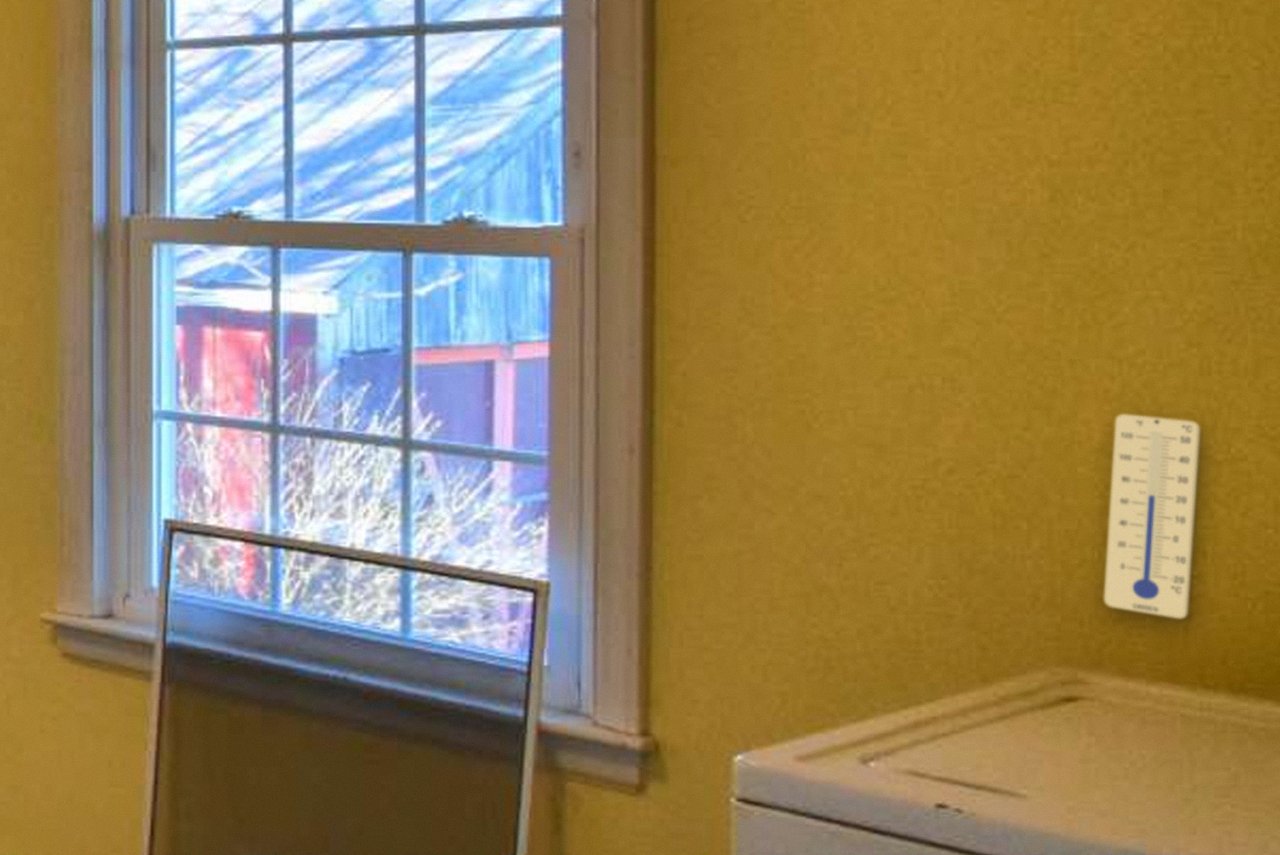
20 °C
